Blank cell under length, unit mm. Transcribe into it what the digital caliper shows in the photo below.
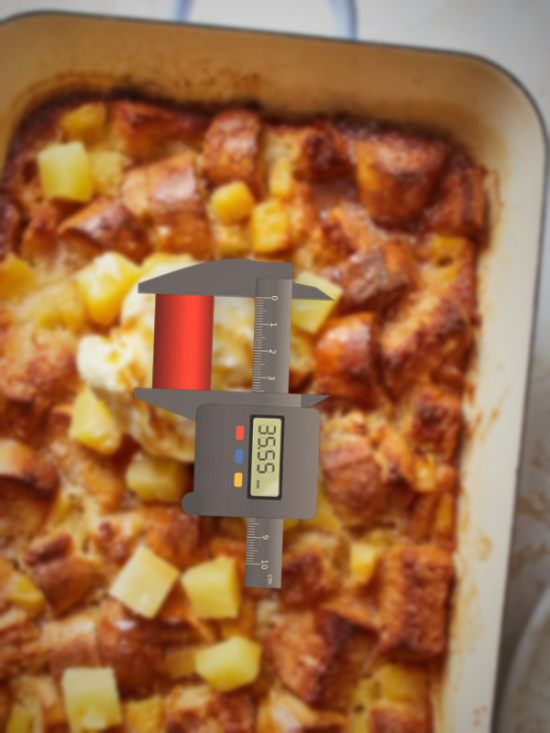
35.55 mm
